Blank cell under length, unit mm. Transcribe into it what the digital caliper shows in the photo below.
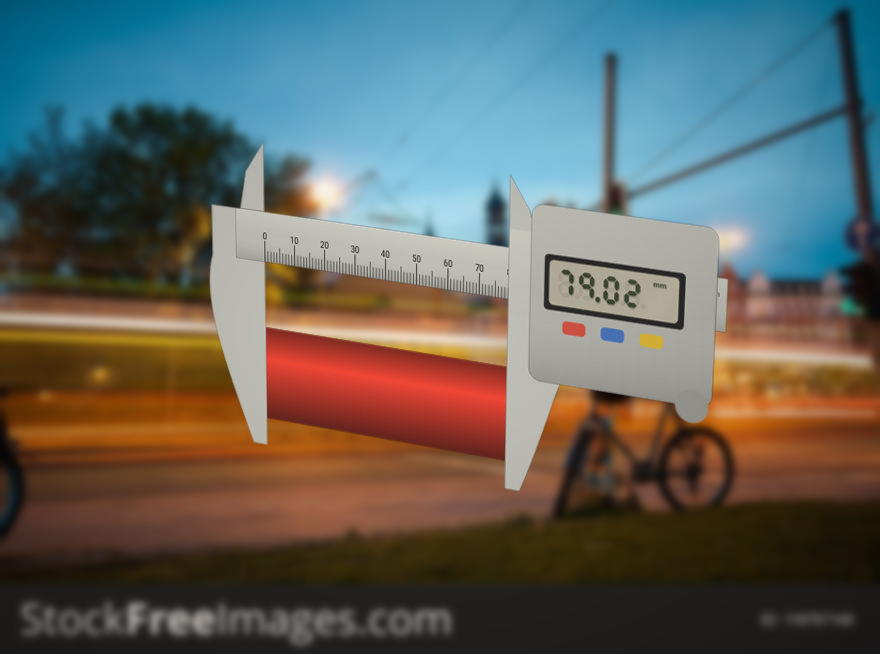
79.02 mm
